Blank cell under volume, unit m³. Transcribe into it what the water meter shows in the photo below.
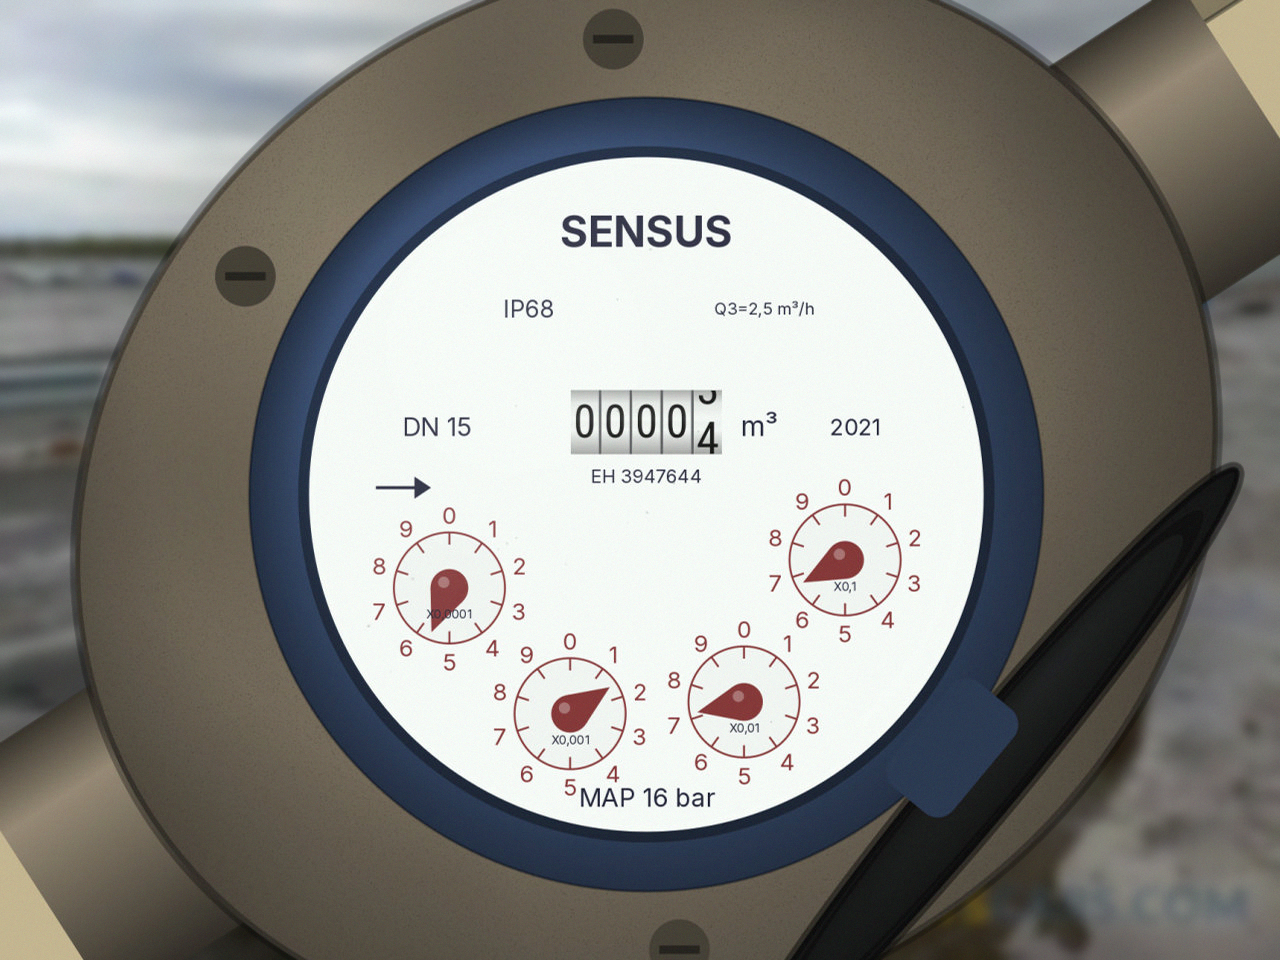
3.6715 m³
